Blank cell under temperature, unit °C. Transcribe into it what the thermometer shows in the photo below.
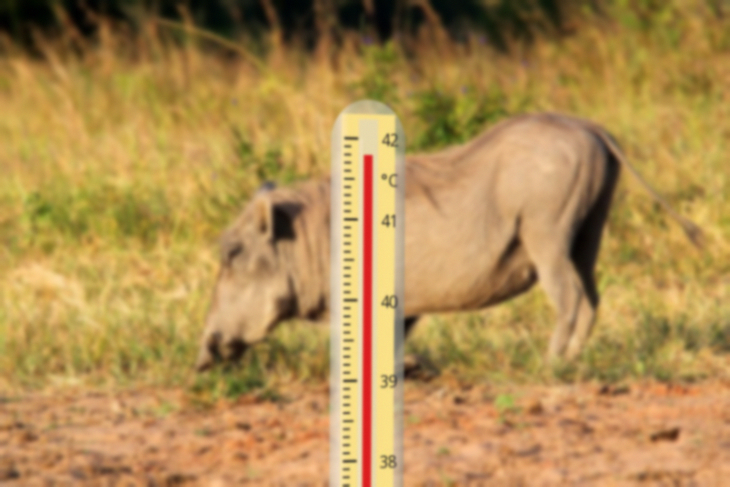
41.8 °C
